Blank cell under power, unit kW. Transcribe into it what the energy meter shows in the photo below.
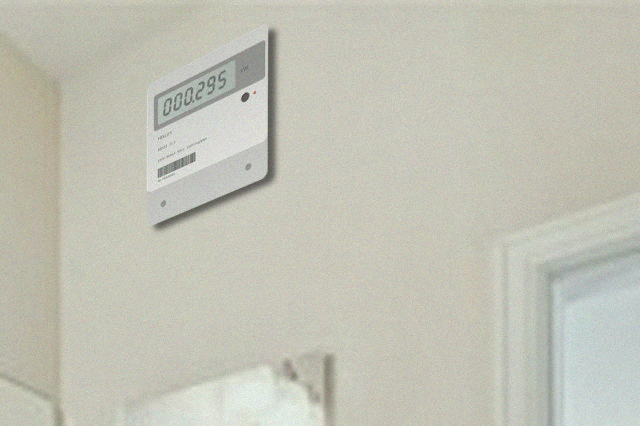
0.295 kW
